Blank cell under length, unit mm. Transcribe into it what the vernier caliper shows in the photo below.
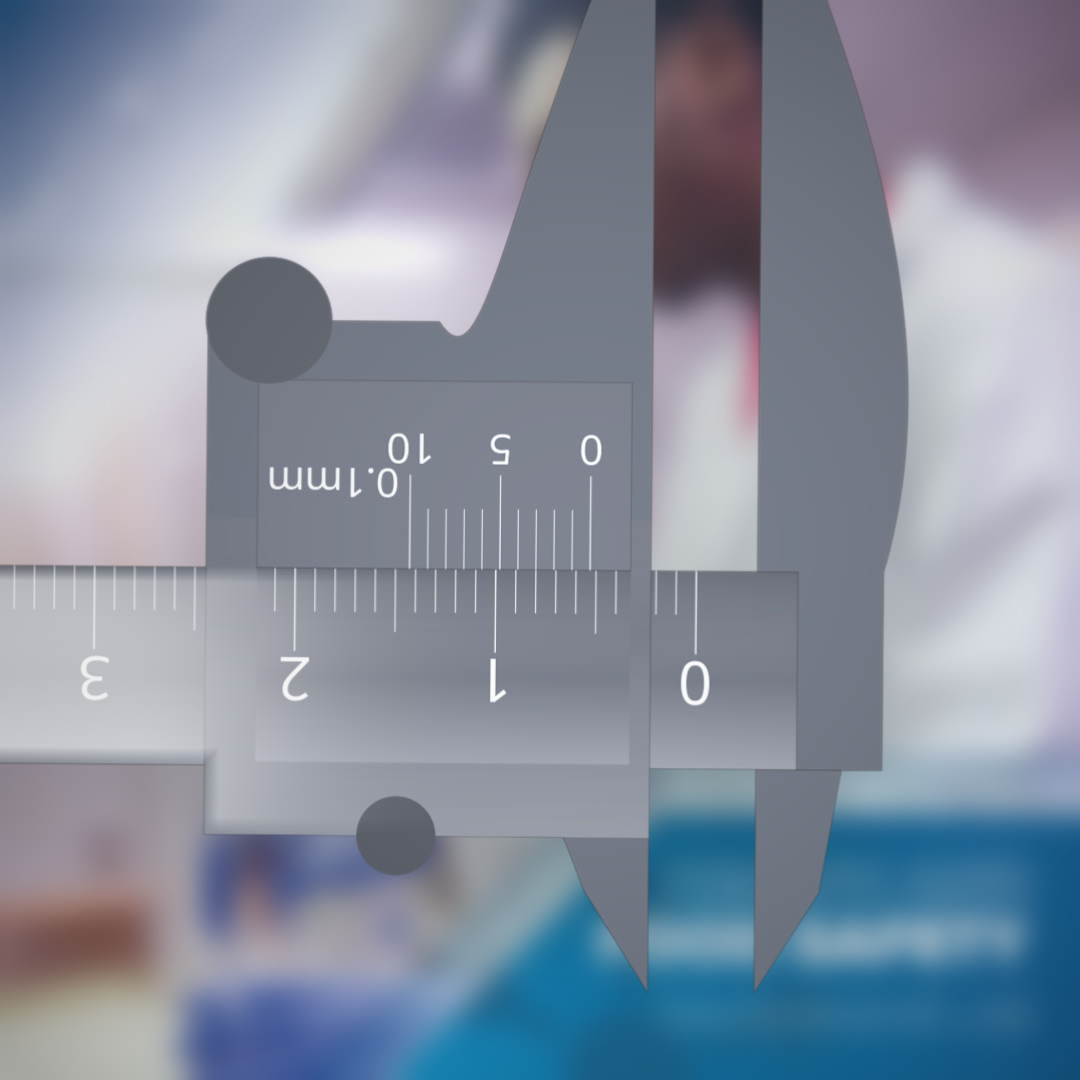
5.3 mm
